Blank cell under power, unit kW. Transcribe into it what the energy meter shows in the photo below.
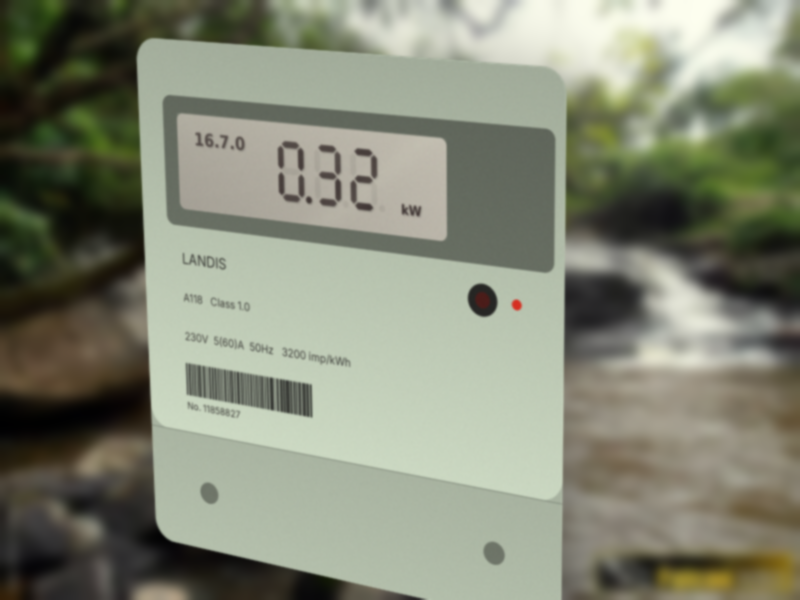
0.32 kW
